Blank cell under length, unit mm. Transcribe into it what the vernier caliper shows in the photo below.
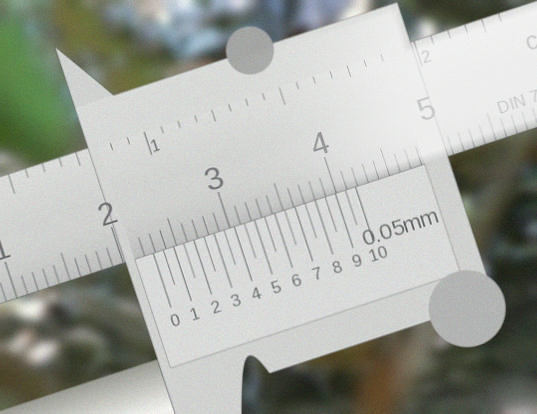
22.8 mm
